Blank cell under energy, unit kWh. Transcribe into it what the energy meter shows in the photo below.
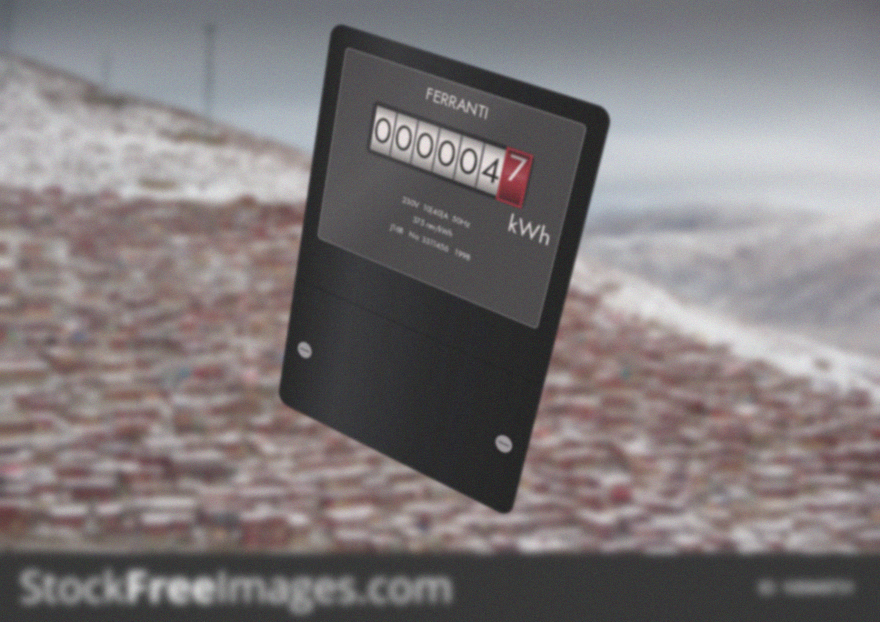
4.7 kWh
